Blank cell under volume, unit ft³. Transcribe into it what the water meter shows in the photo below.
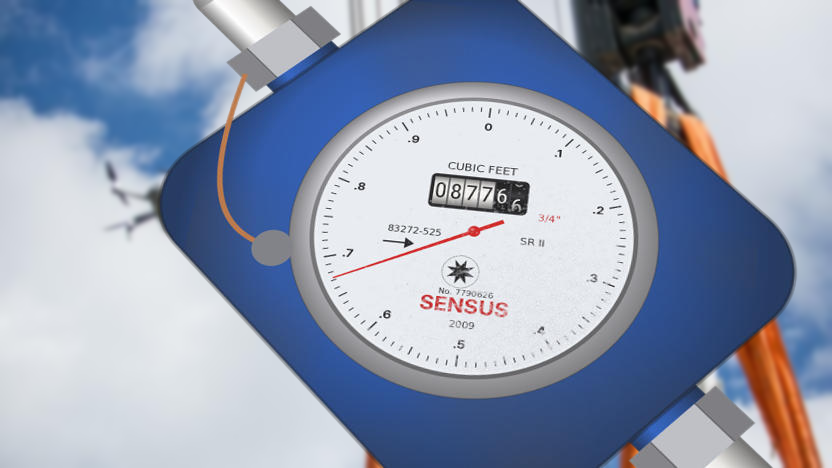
87765.67 ft³
